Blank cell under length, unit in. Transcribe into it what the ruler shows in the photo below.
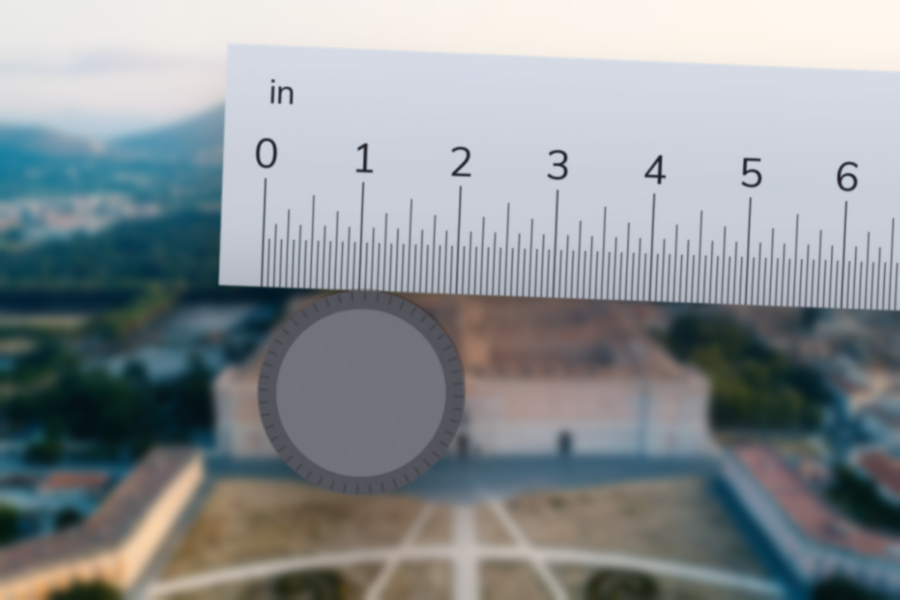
2.125 in
